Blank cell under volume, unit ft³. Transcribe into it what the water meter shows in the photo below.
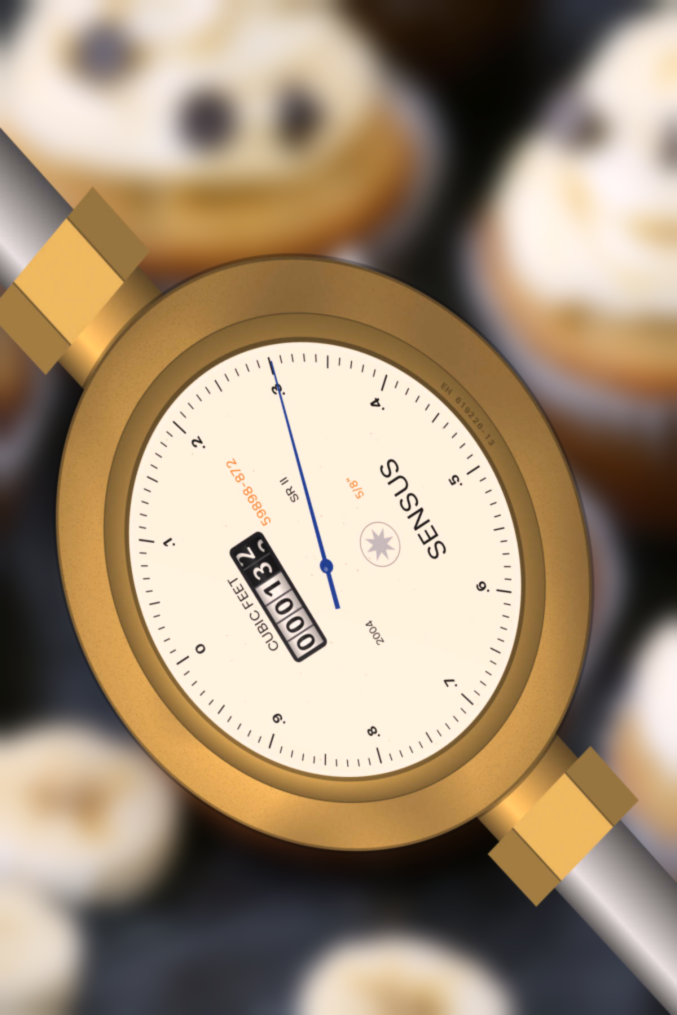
132.30 ft³
